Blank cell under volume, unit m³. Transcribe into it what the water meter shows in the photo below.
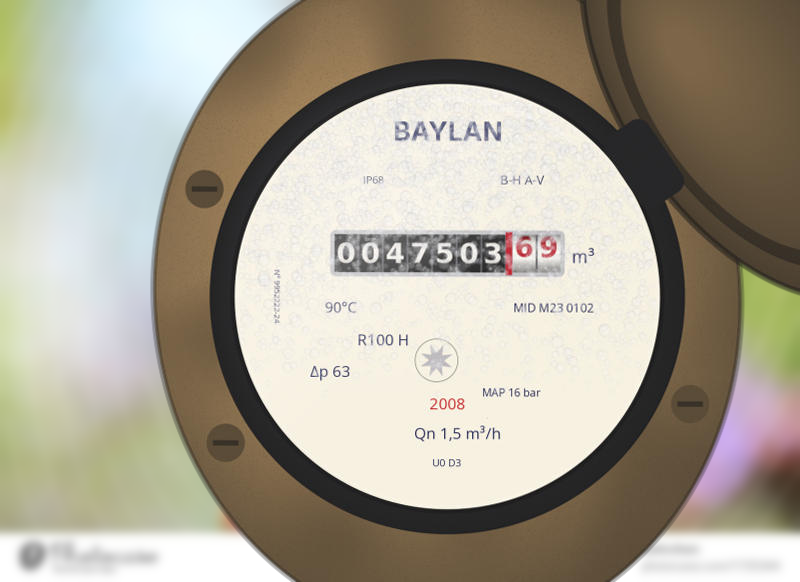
47503.69 m³
